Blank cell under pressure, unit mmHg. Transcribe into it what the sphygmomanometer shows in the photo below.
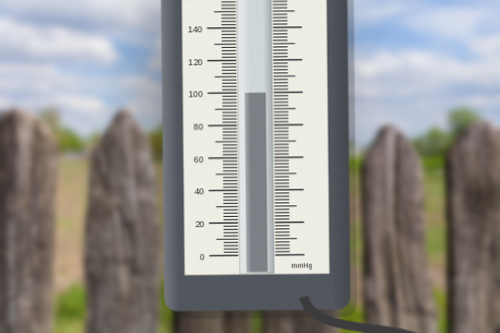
100 mmHg
